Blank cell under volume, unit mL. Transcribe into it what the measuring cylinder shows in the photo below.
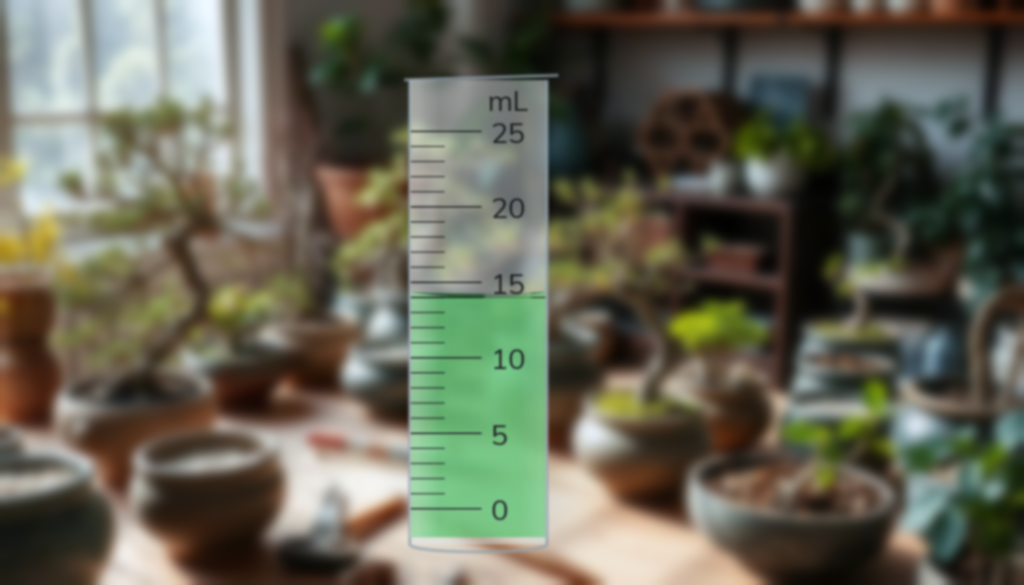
14 mL
